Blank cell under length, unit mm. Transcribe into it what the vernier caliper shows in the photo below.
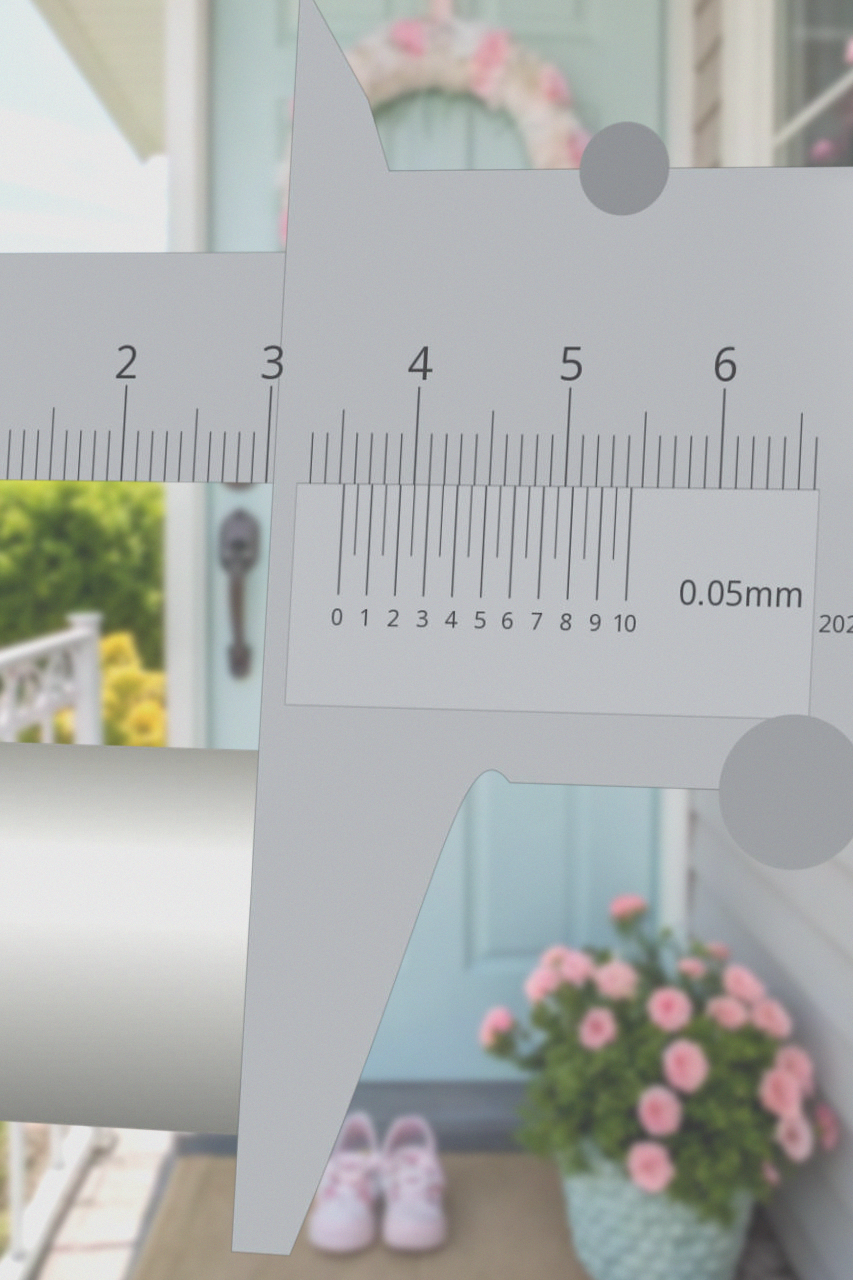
35.3 mm
